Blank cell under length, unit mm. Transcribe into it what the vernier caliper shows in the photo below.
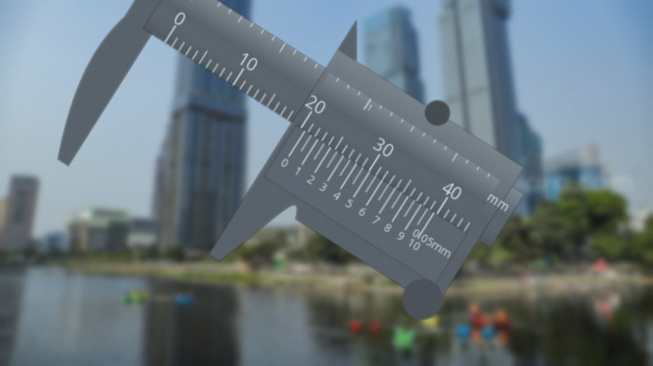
20.6 mm
